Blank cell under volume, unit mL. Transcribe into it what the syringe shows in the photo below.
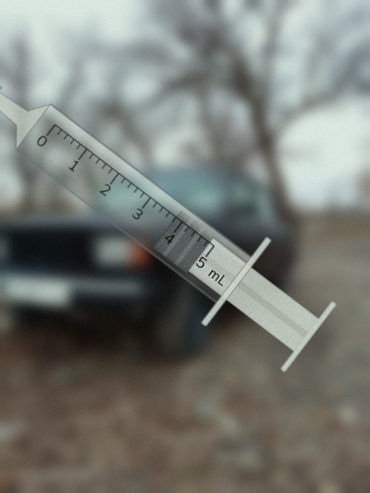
3.8 mL
